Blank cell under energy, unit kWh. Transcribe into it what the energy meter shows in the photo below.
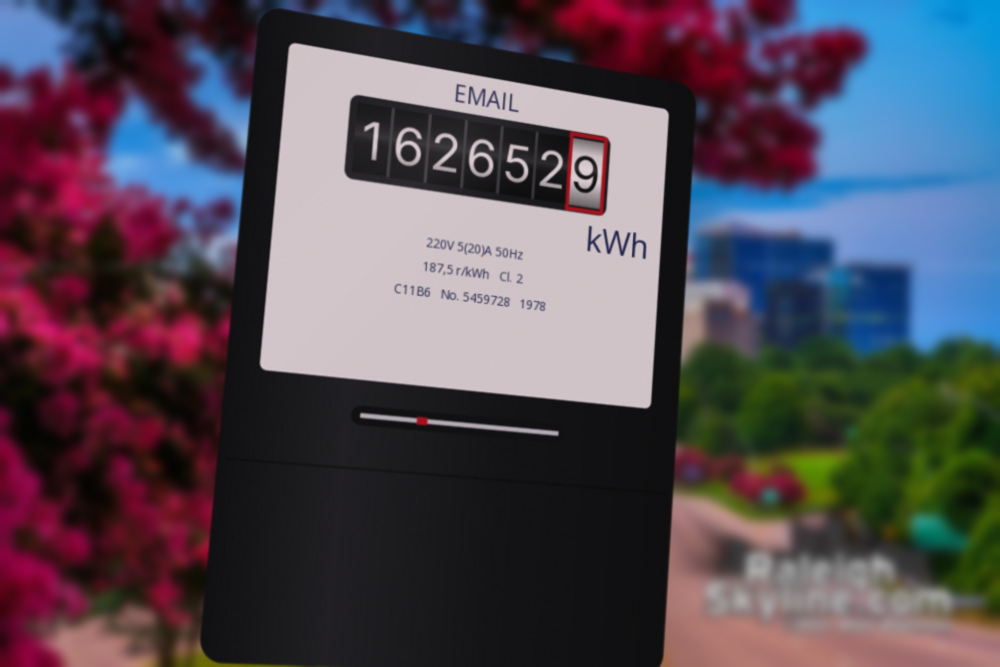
162652.9 kWh
